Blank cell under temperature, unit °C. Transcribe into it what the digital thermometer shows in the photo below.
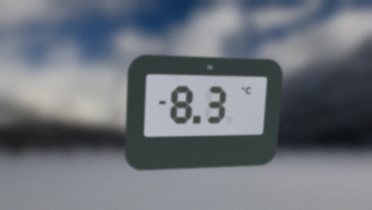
-8.3 °C
